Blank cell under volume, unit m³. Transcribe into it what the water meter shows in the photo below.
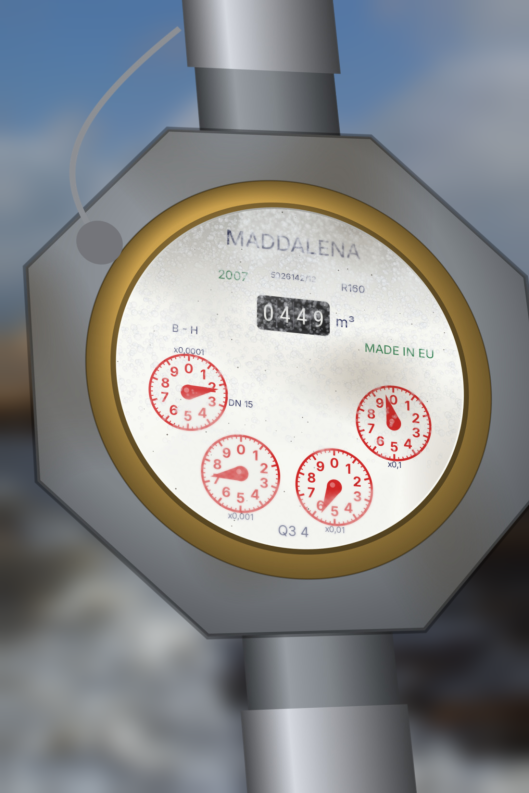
448.9572 m³
